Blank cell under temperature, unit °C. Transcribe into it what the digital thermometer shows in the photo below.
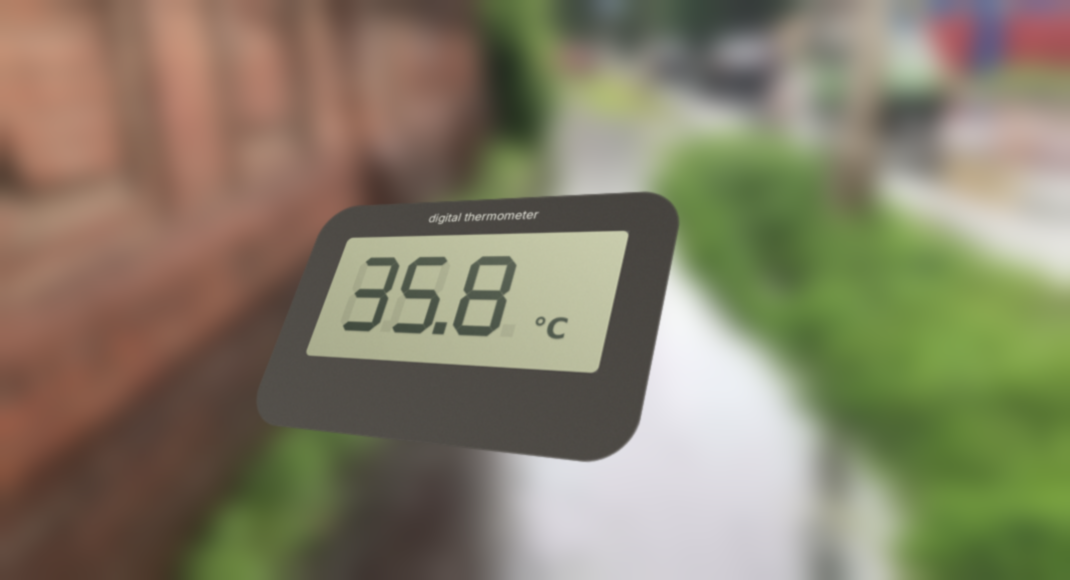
35.8 °C
